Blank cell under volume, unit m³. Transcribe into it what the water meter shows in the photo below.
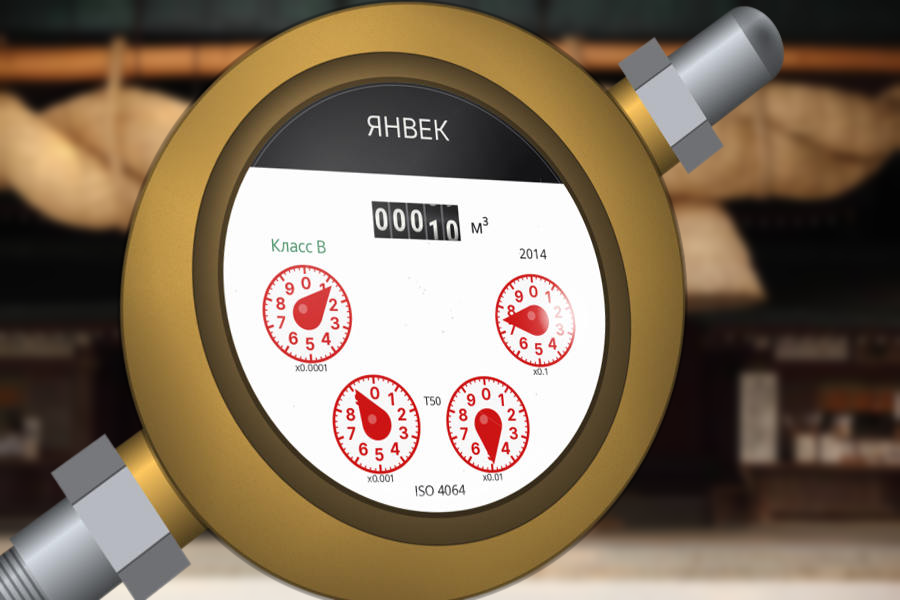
9.7491 m³
